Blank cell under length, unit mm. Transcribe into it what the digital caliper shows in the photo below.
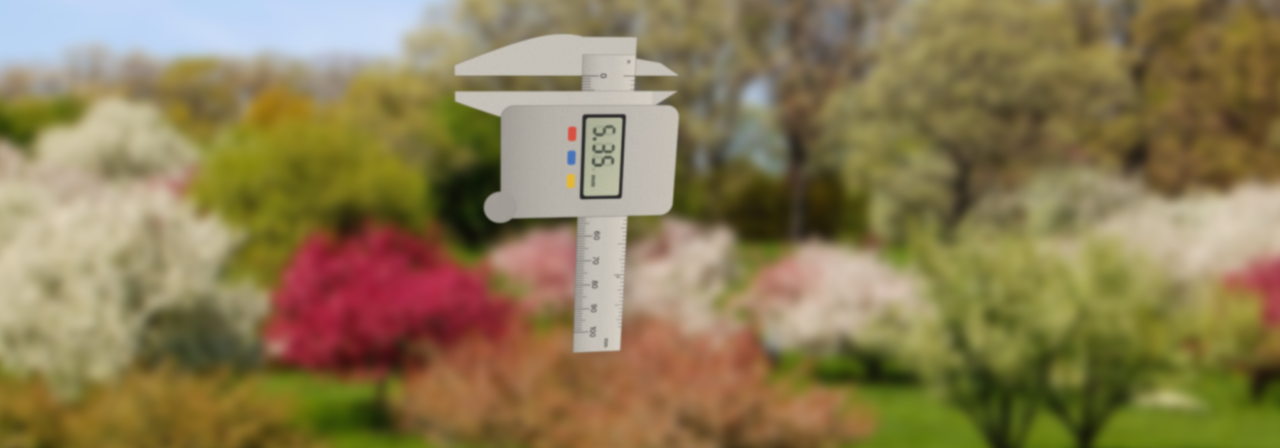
5.35 mm
